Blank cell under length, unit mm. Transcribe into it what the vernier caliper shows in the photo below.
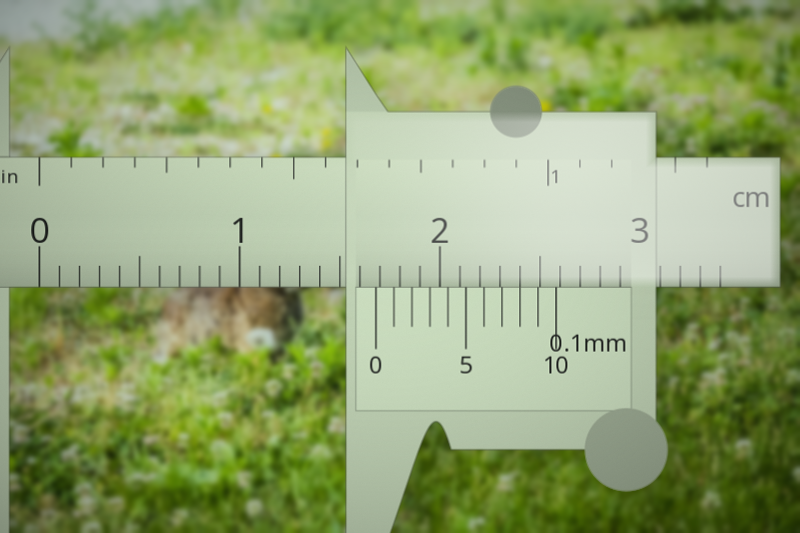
16.8 mm
